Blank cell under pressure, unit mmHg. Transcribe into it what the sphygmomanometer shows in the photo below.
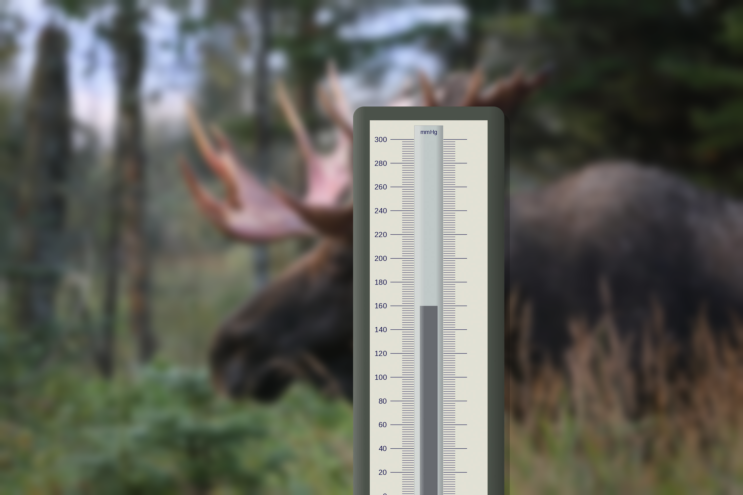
160 mmHg
